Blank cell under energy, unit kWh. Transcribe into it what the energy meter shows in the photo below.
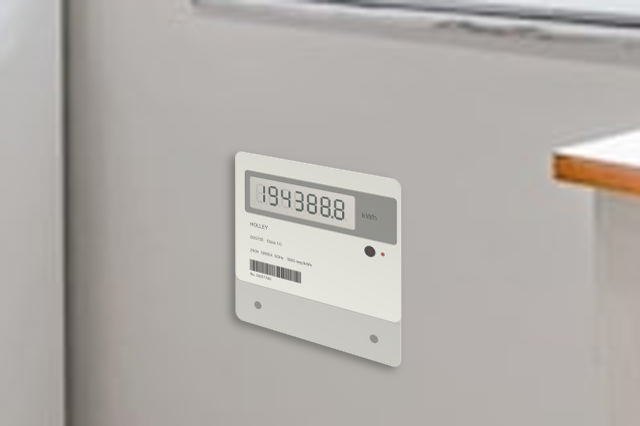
194388.8 kWh
